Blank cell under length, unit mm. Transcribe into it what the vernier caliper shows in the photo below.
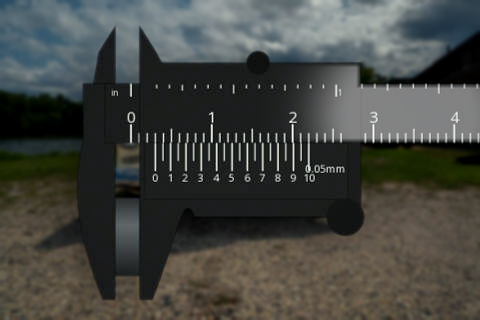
3.0 mm
